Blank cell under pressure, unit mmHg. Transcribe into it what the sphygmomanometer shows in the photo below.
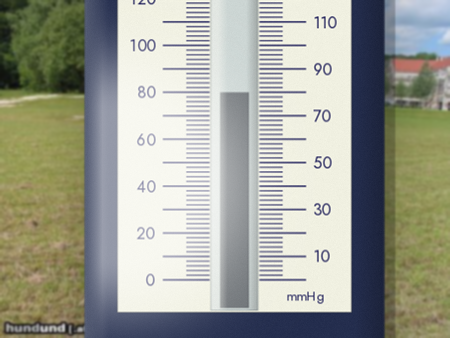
80 mmHg
